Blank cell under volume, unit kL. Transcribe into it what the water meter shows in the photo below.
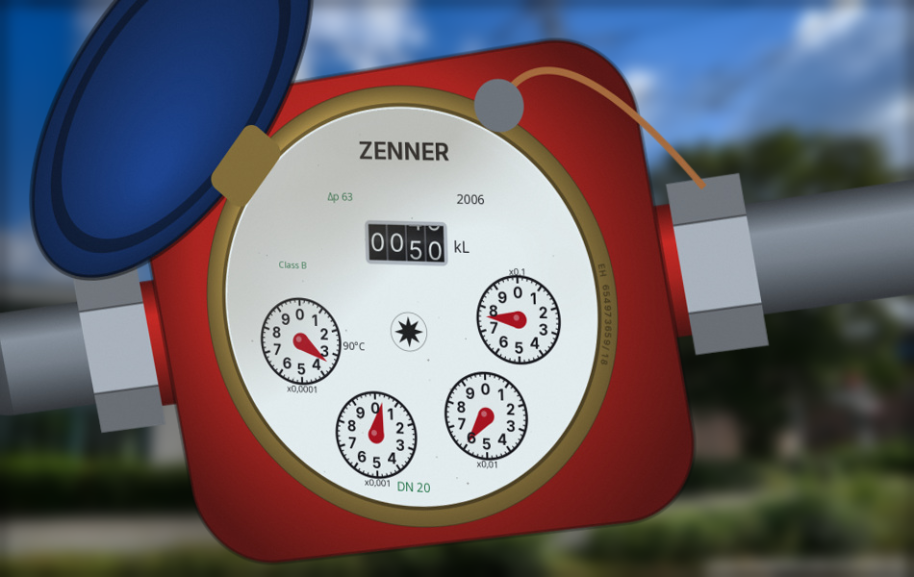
49.7603 kL
